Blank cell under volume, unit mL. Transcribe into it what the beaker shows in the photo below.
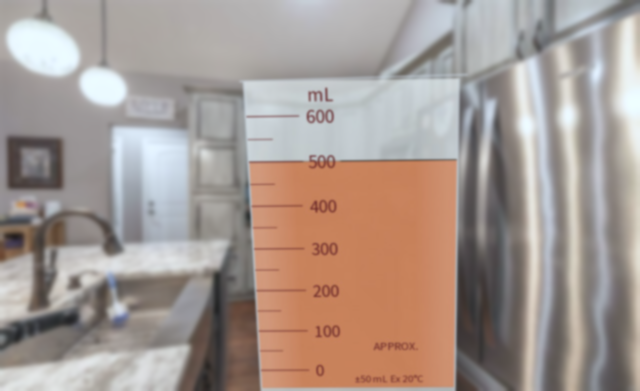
500 mL
